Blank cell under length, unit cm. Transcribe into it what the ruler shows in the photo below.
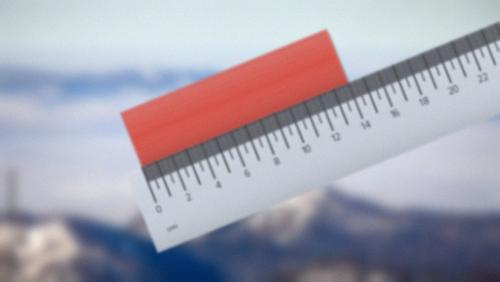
14 cm
